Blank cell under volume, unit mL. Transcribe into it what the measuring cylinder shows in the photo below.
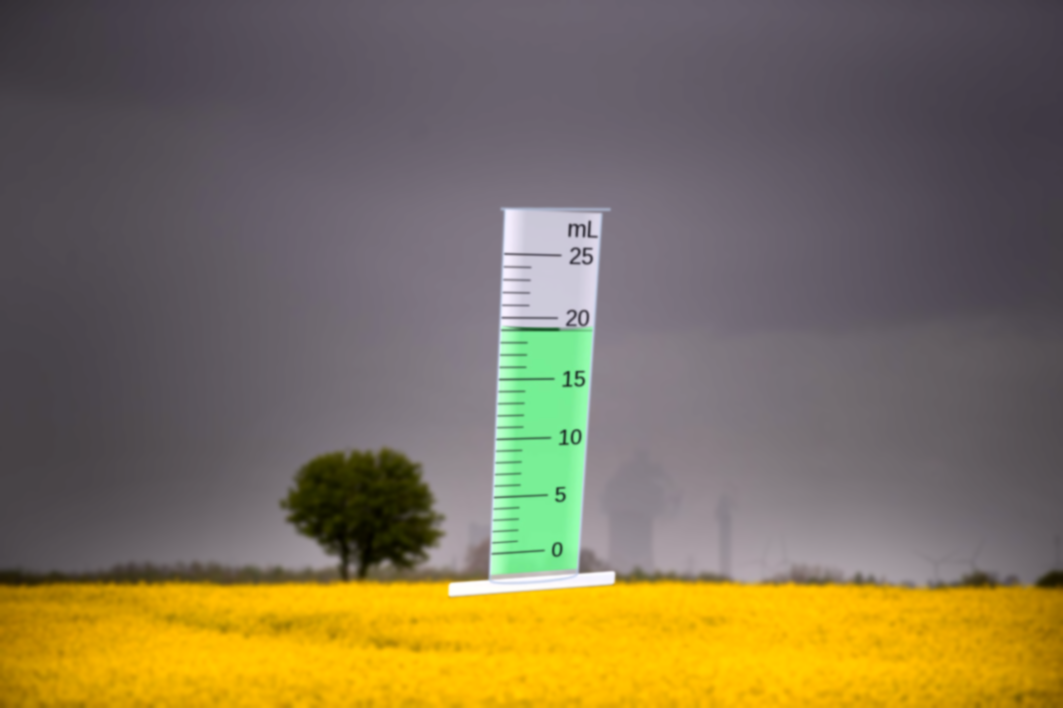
19 mL
